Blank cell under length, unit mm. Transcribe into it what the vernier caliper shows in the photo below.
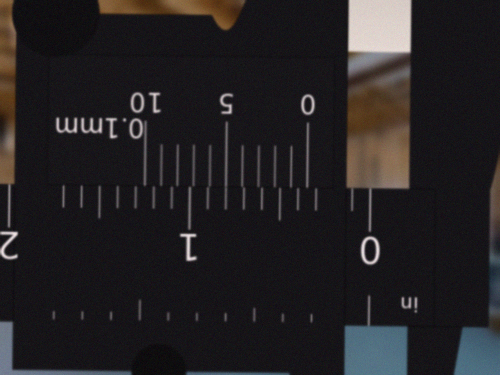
3.5 mm
